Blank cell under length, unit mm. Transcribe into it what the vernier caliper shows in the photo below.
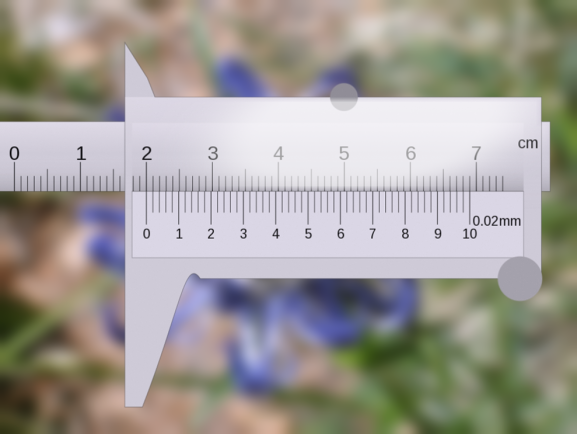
20.0 mm
